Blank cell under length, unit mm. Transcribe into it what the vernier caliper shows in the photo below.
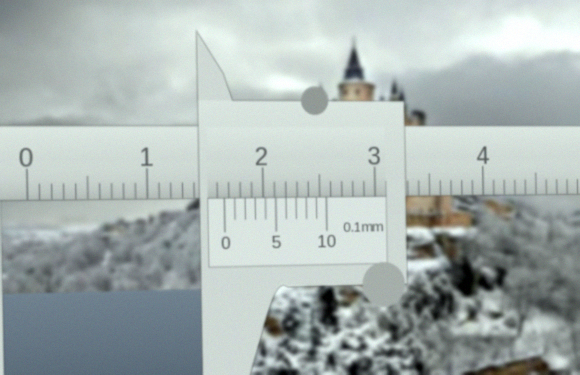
16.6 mm
